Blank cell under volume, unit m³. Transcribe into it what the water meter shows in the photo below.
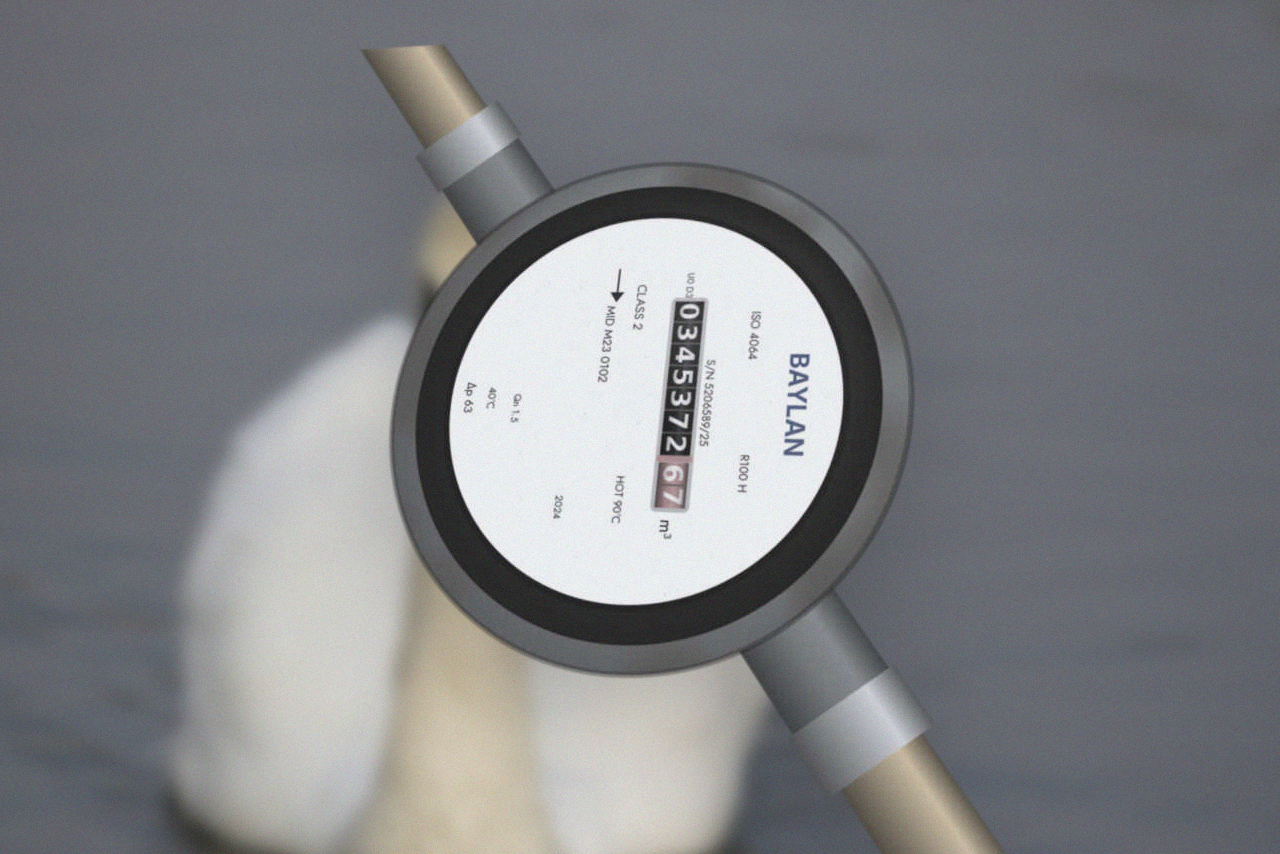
345372.67 m³
